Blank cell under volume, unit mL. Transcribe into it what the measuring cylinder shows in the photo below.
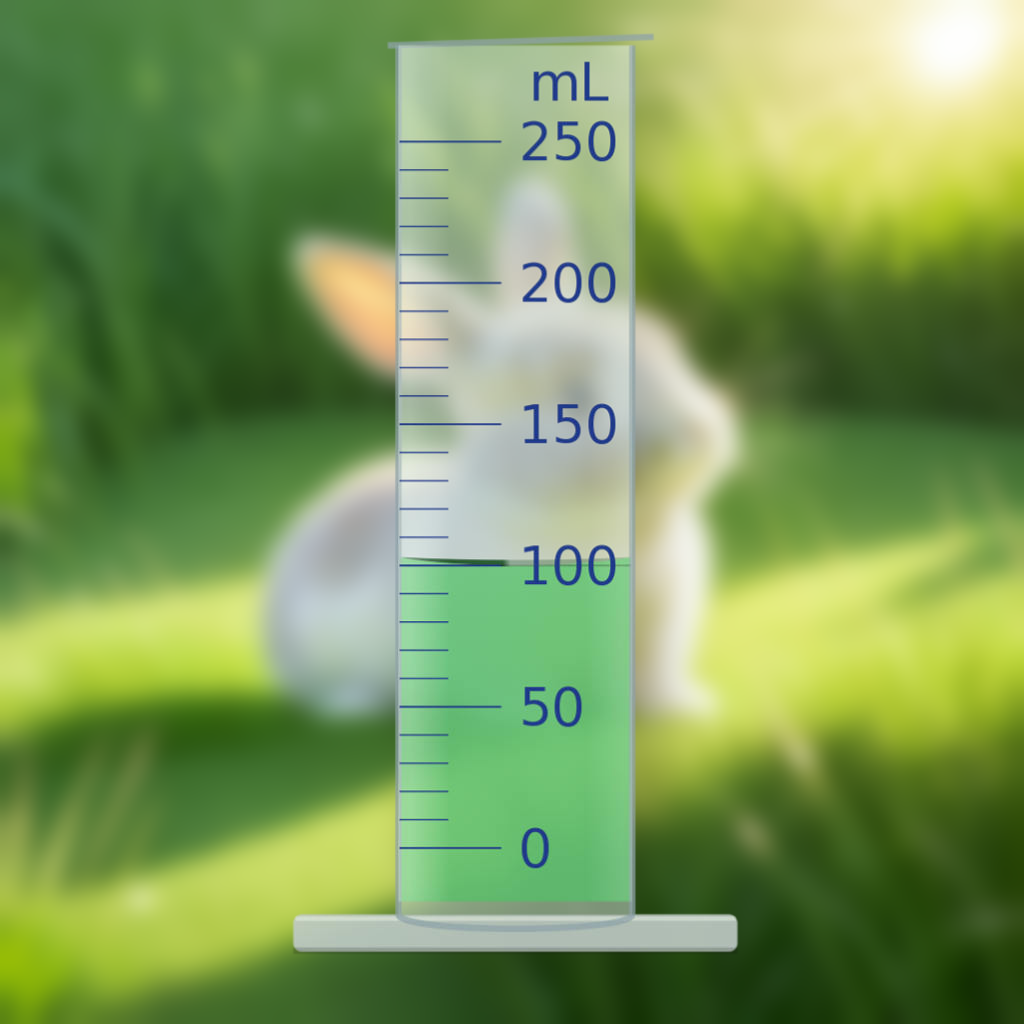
100 mL
